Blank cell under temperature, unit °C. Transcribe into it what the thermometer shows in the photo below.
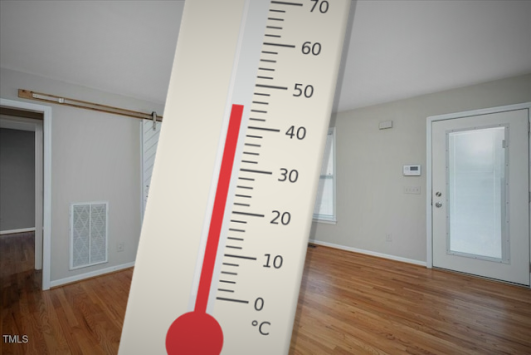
45 °C
